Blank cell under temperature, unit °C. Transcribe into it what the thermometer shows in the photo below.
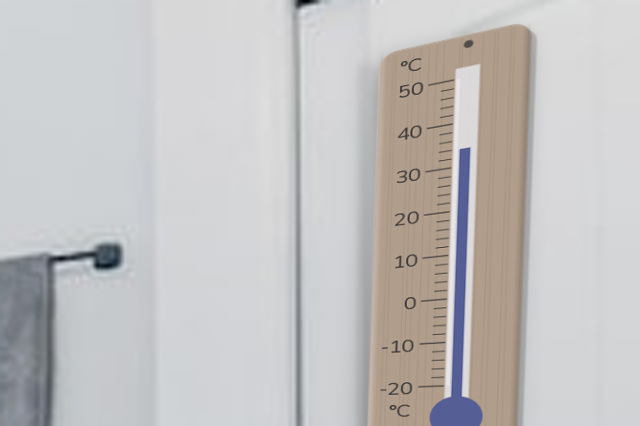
34 °C
